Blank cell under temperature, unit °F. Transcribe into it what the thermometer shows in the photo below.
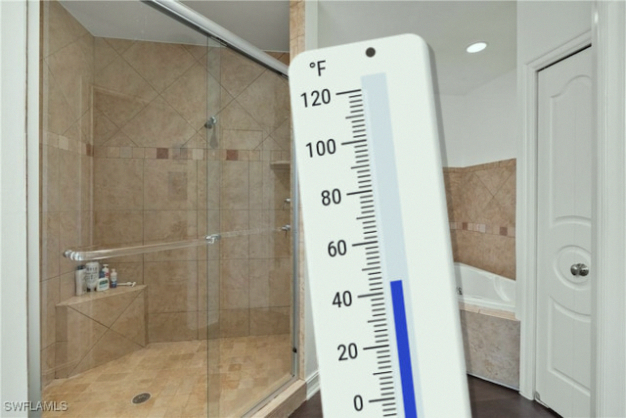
44 °F
